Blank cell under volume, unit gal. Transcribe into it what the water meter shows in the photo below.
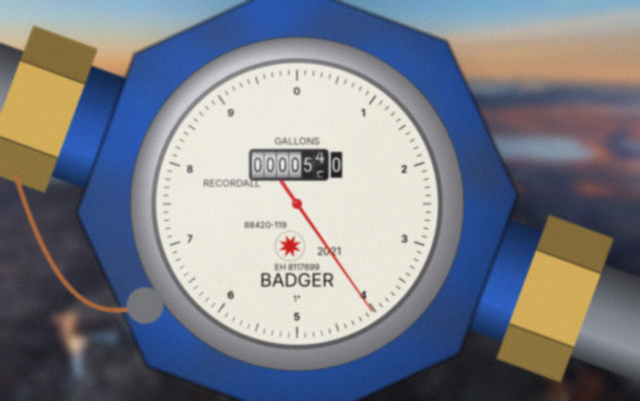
544.0 gal
